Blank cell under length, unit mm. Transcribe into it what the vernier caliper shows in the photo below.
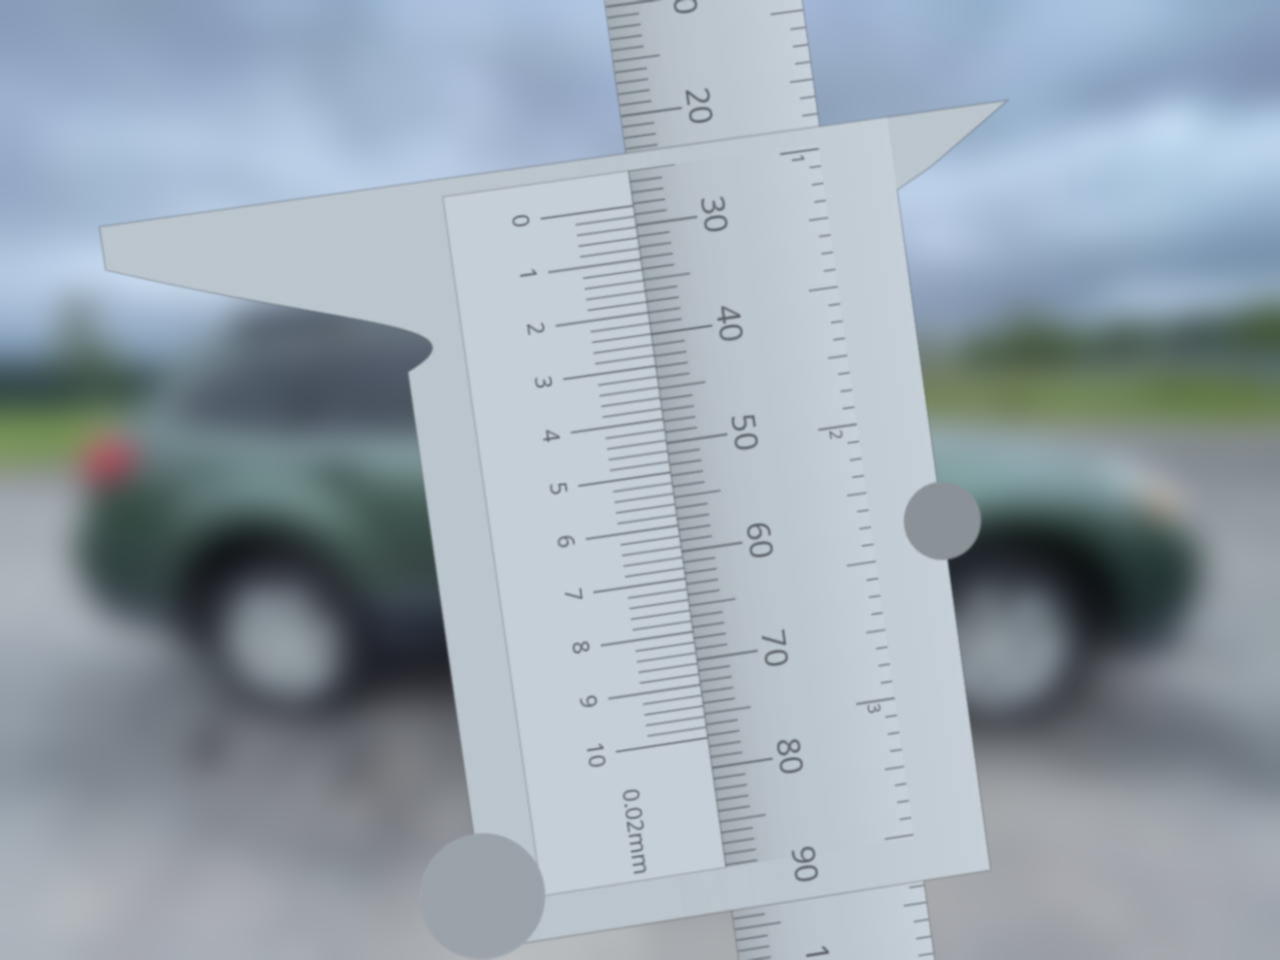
28.2 mm
